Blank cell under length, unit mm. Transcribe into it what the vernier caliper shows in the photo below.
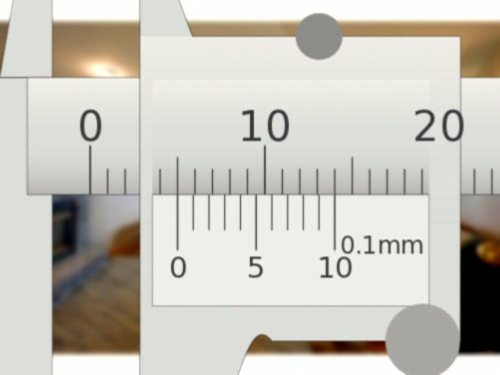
5.0 mm
